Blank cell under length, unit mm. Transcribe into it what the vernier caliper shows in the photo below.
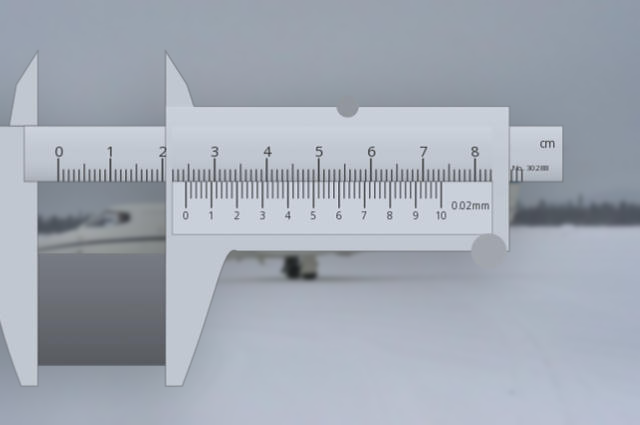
24.5 mm
